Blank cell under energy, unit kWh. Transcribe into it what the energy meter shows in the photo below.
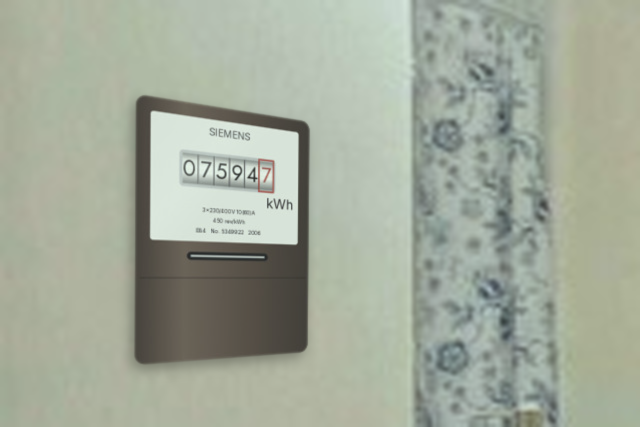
7594.7 kWh
